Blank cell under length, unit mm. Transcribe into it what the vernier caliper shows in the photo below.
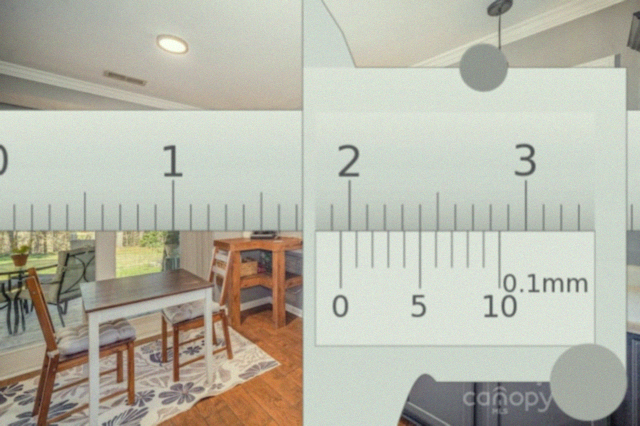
19.5 mm
